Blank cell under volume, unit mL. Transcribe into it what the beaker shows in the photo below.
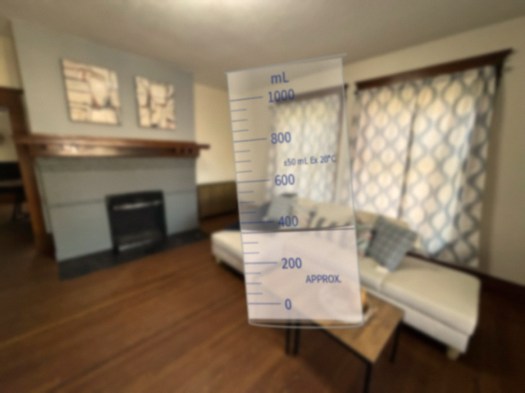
350 mL
